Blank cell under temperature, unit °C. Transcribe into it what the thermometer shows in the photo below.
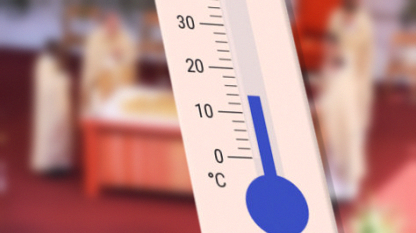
14 °C
